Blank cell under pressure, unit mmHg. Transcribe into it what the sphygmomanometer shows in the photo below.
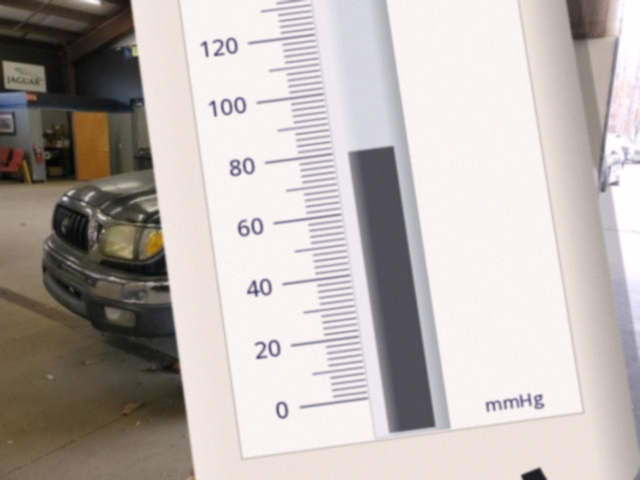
80 mmHg
